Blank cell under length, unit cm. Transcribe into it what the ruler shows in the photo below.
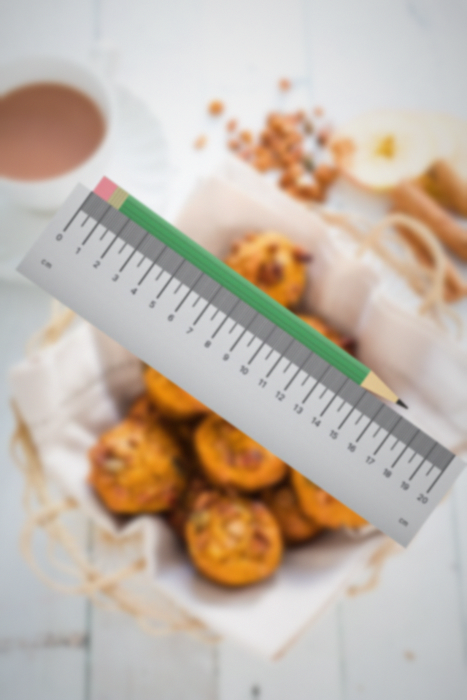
17 cm
